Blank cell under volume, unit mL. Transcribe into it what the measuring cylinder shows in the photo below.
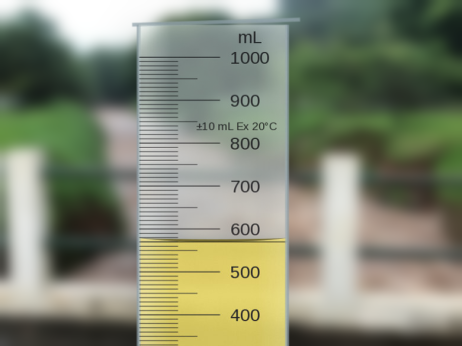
570 mL
